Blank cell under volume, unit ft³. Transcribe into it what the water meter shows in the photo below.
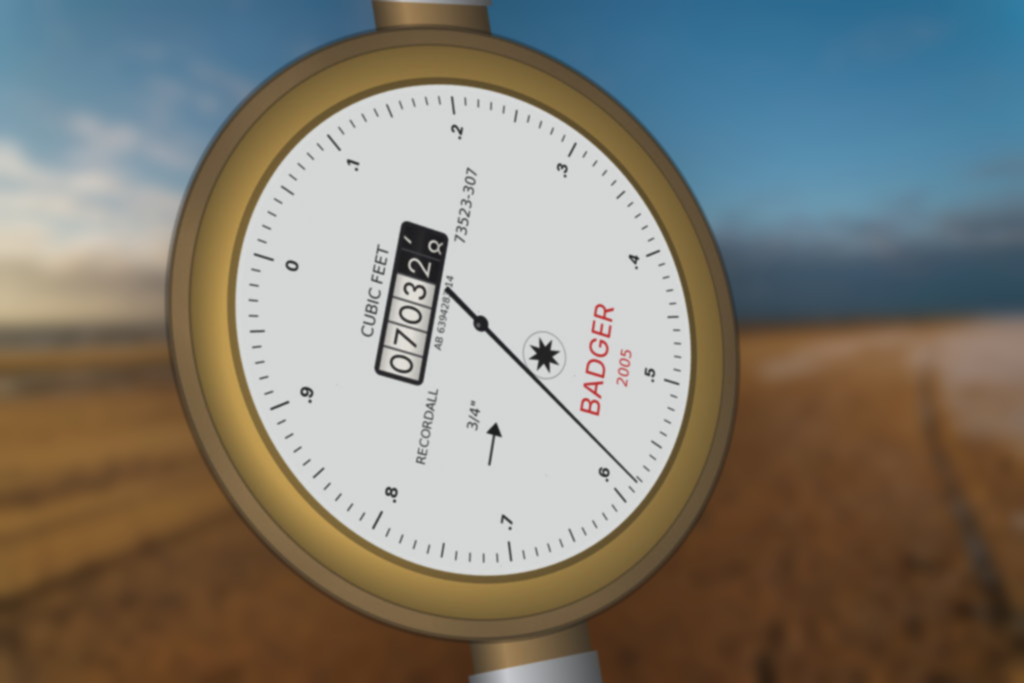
70327.58 ft³
